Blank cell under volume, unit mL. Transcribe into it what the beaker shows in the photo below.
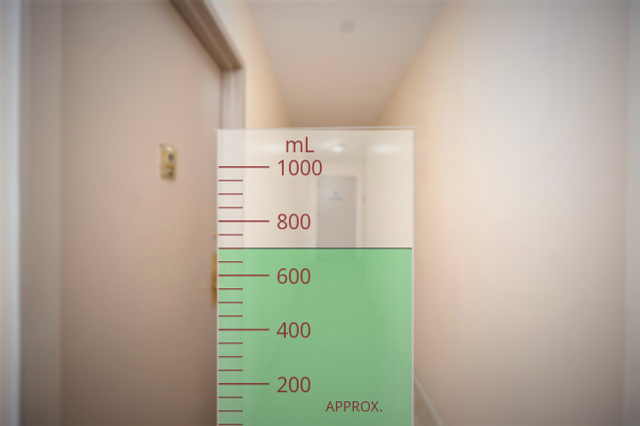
700 mL
